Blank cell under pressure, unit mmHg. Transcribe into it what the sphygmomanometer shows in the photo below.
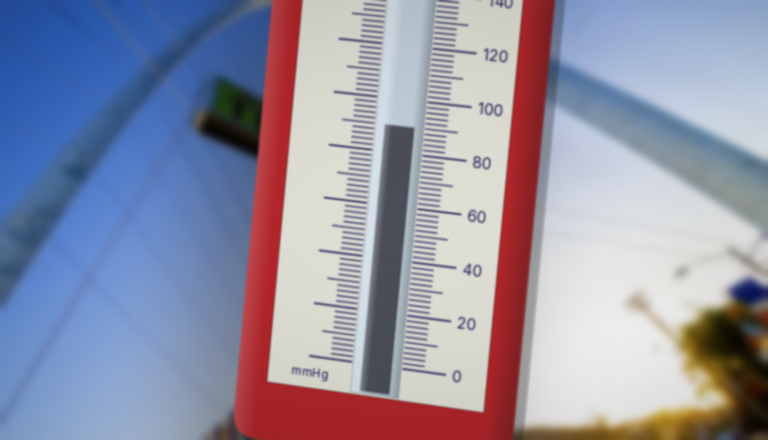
90 mmHg
